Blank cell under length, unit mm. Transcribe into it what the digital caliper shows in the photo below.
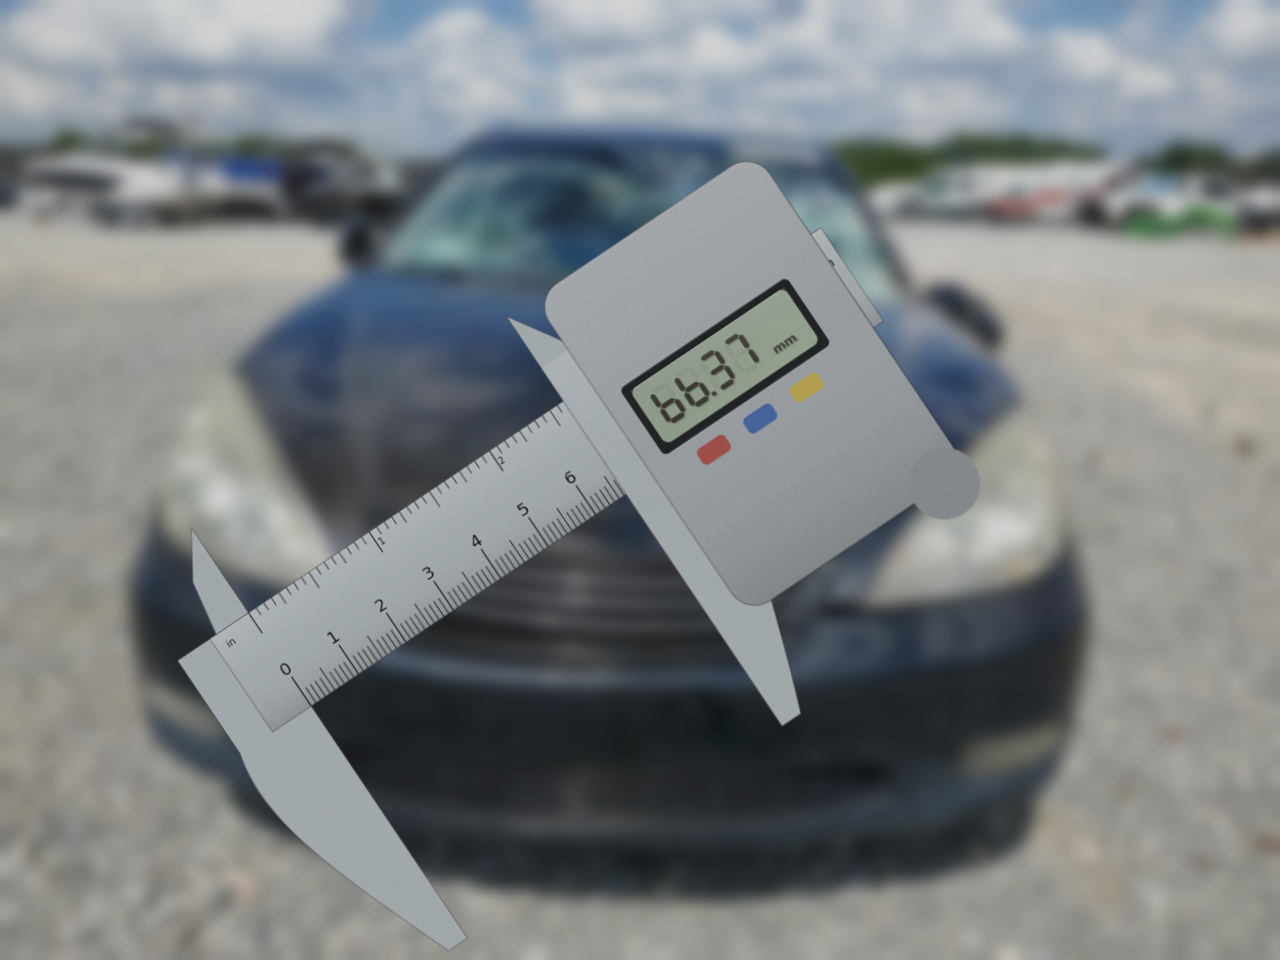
66.37 mm
